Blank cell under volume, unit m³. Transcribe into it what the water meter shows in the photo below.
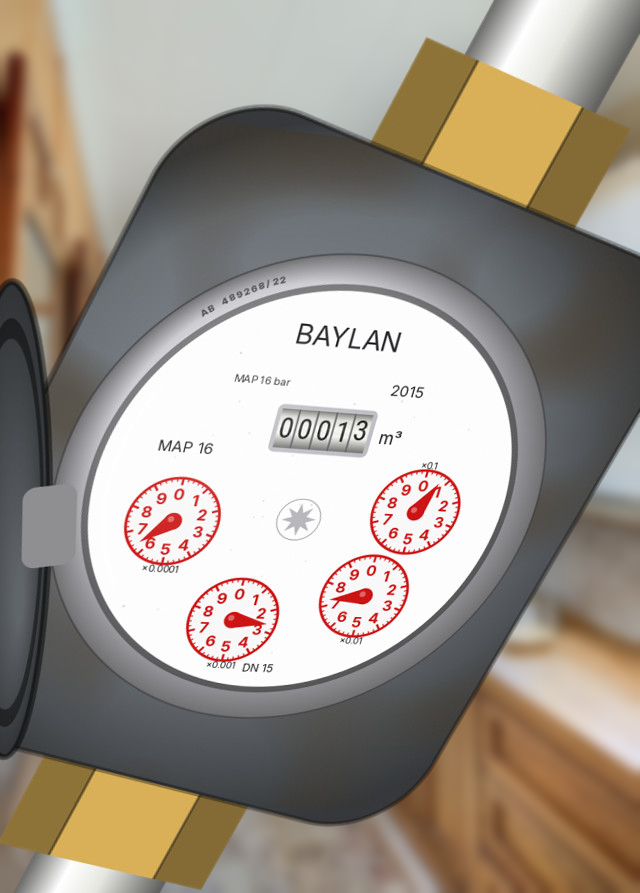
13.0726 m³
